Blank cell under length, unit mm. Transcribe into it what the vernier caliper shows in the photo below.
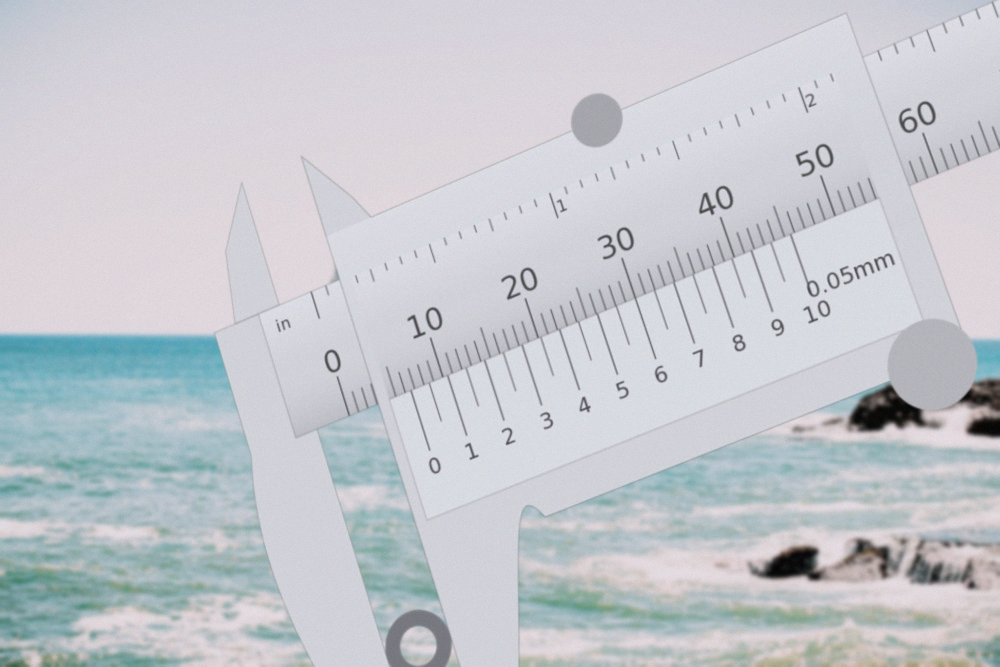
6.6 mm
